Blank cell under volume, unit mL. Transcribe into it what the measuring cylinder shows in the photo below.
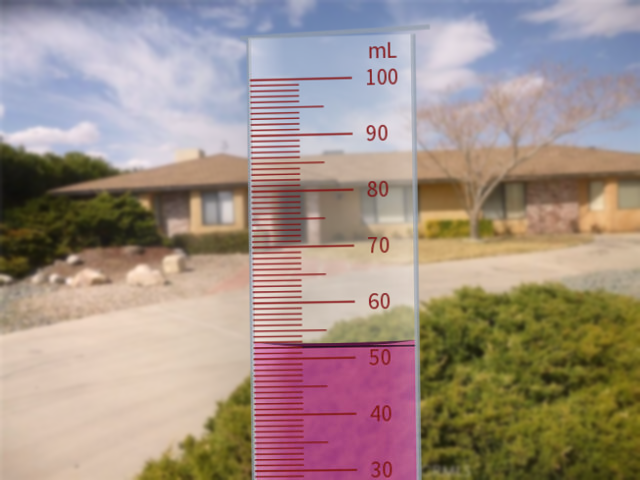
52 mL
